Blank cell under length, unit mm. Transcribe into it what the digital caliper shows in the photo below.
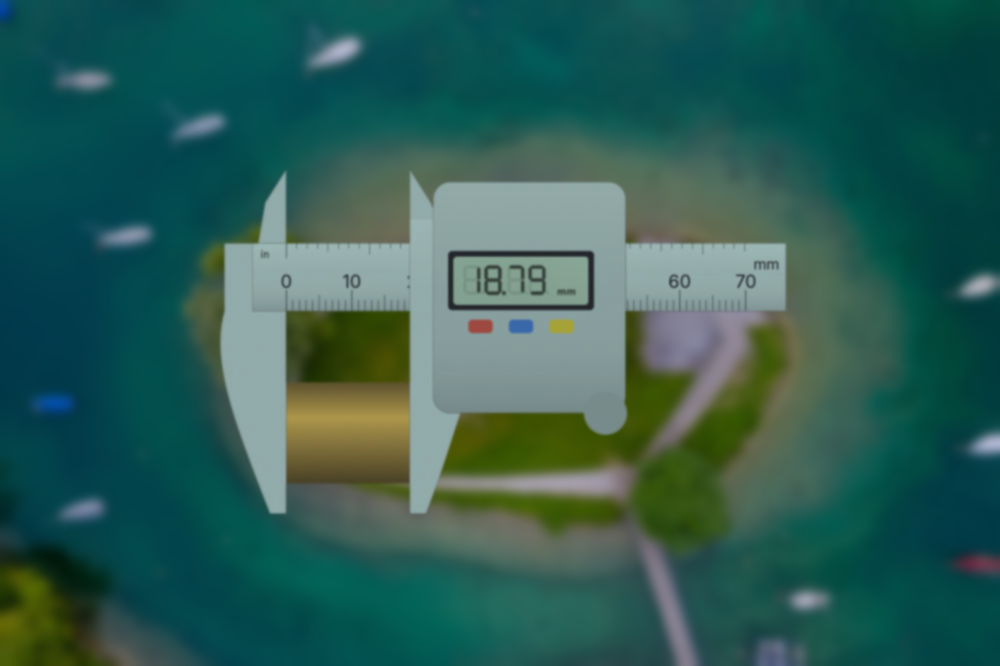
18.79 mm
